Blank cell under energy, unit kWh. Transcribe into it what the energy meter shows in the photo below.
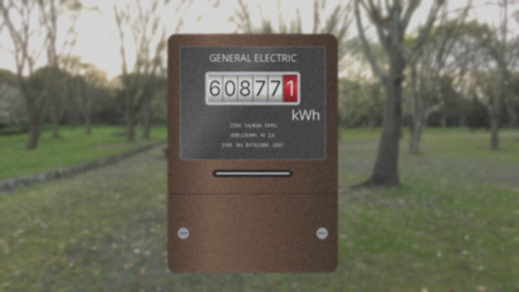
60877.1 kWh
